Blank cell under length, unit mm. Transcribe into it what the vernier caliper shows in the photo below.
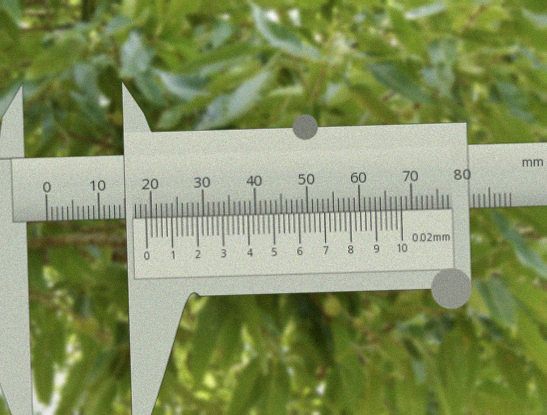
19.0 mm
